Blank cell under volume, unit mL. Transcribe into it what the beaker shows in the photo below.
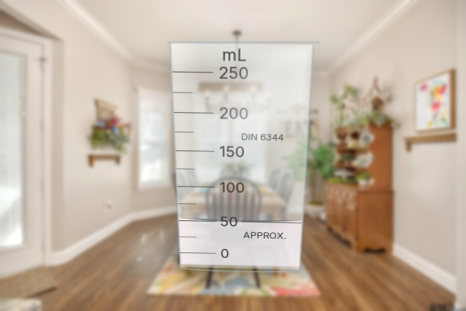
50 mL
